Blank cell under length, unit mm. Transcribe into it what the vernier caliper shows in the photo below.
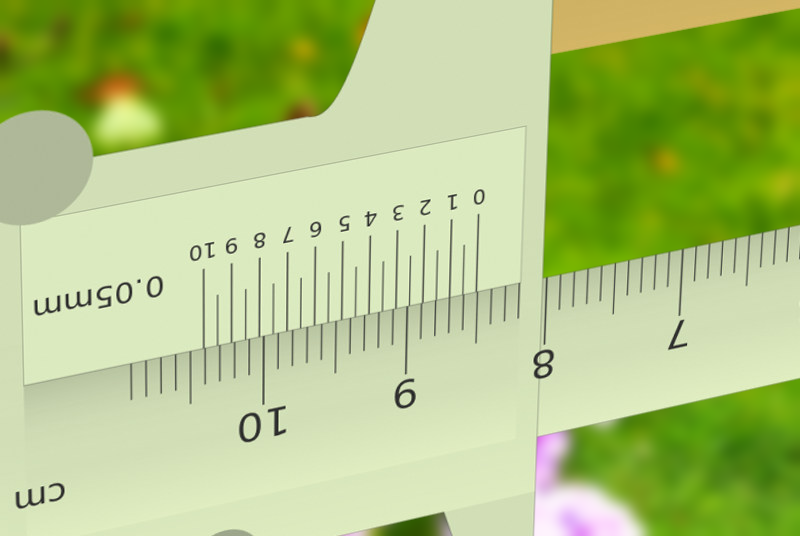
85.1 mm
